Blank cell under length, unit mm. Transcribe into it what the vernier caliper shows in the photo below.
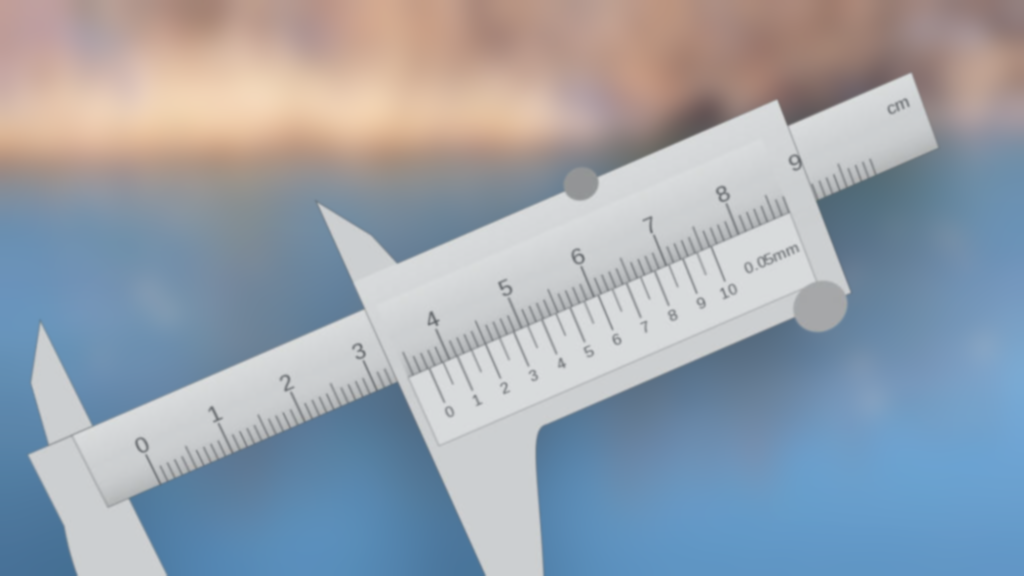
37.2 mm
